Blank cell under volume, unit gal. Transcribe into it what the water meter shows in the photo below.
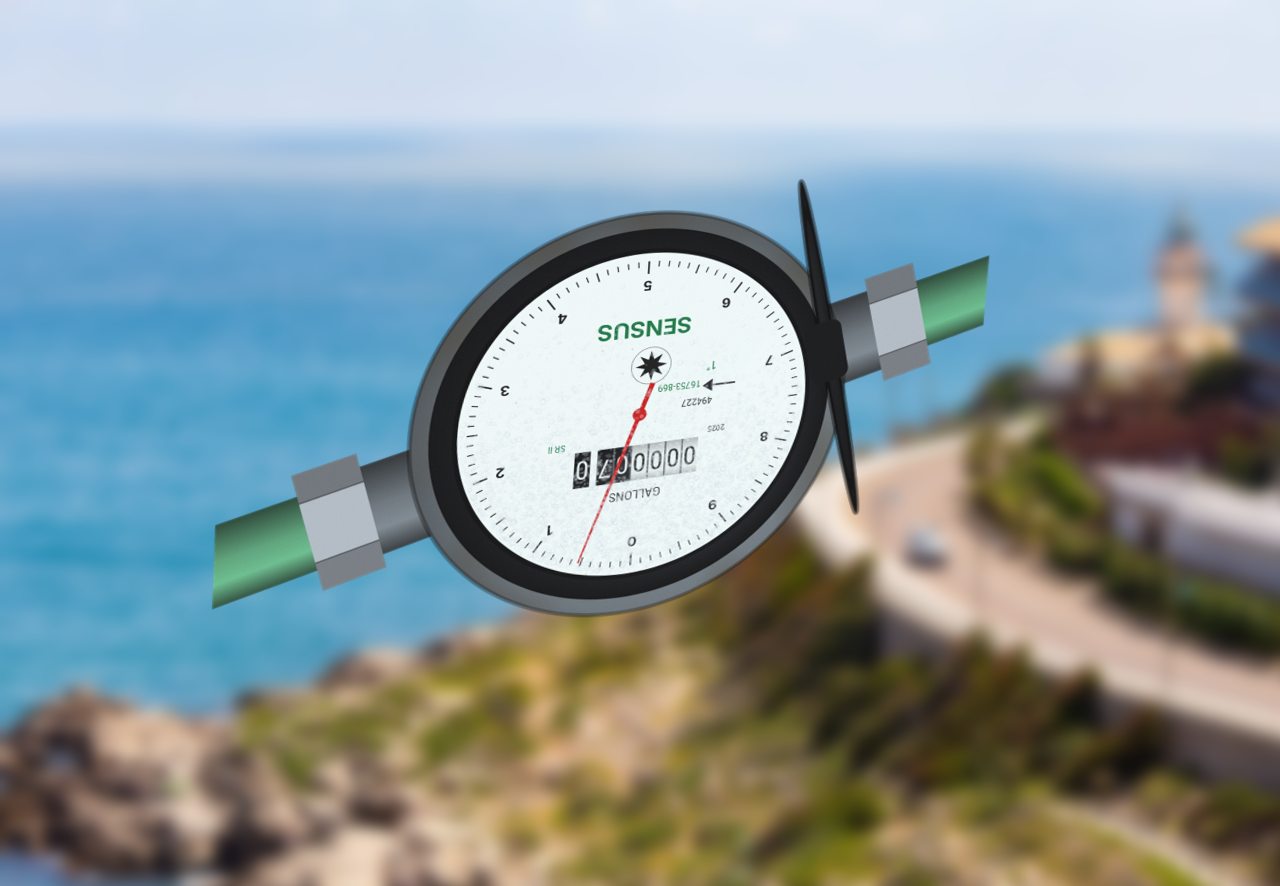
70.5 gal
